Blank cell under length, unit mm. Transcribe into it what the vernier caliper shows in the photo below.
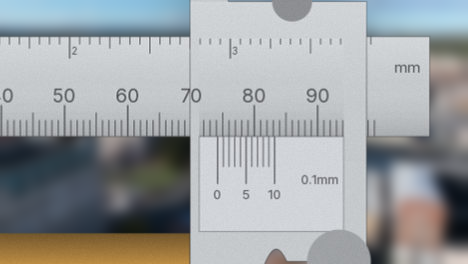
74.2 mm
